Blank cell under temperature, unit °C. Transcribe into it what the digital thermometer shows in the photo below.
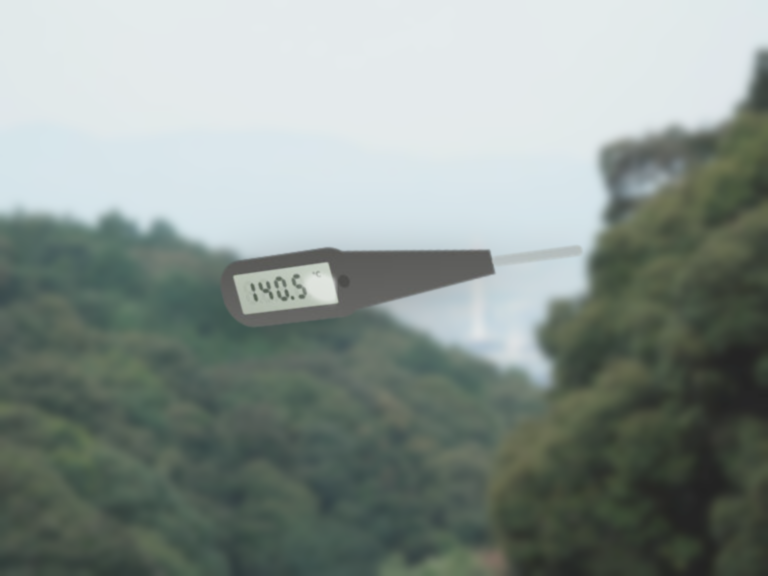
140.5 °C
